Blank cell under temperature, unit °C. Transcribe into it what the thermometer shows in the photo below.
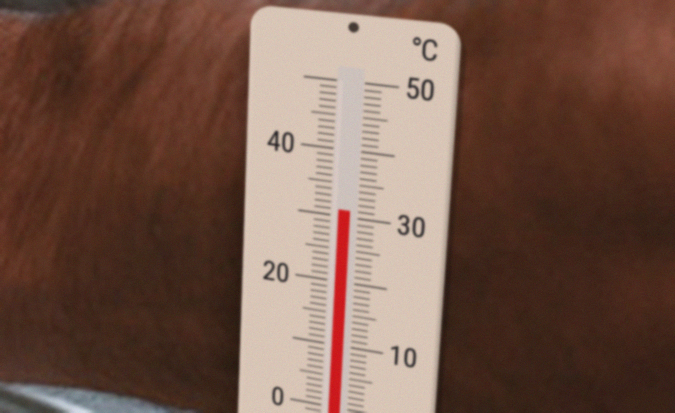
31 °C
